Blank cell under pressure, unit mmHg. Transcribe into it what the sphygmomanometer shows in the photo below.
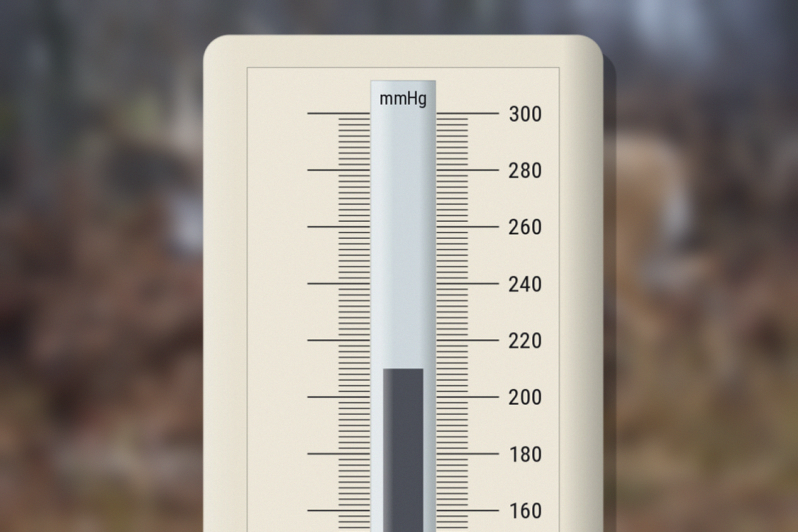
210 mmHg
